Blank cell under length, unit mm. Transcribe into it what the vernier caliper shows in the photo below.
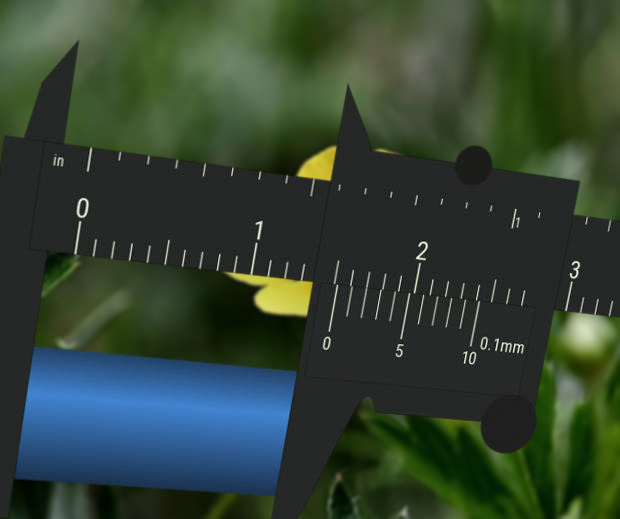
15.2 mm
